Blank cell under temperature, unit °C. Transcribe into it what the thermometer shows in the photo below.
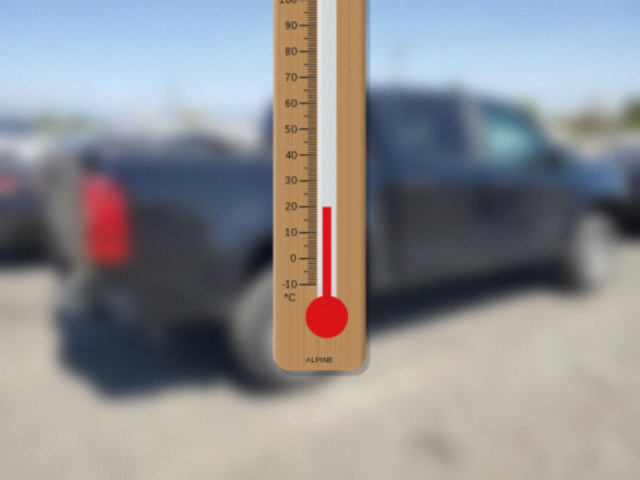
20 °C
